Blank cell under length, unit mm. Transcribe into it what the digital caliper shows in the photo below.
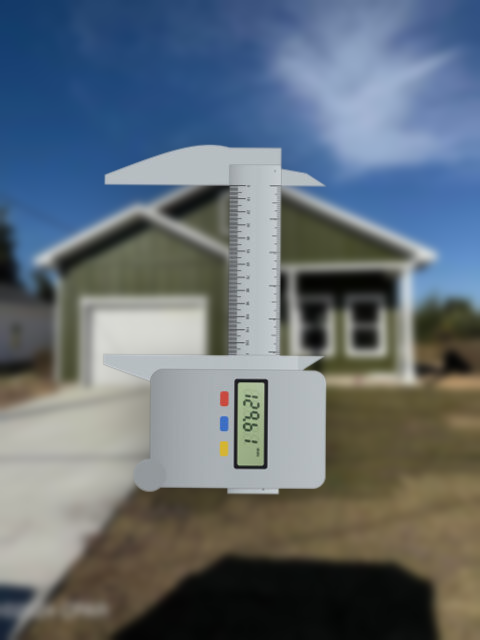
129.61 mm
